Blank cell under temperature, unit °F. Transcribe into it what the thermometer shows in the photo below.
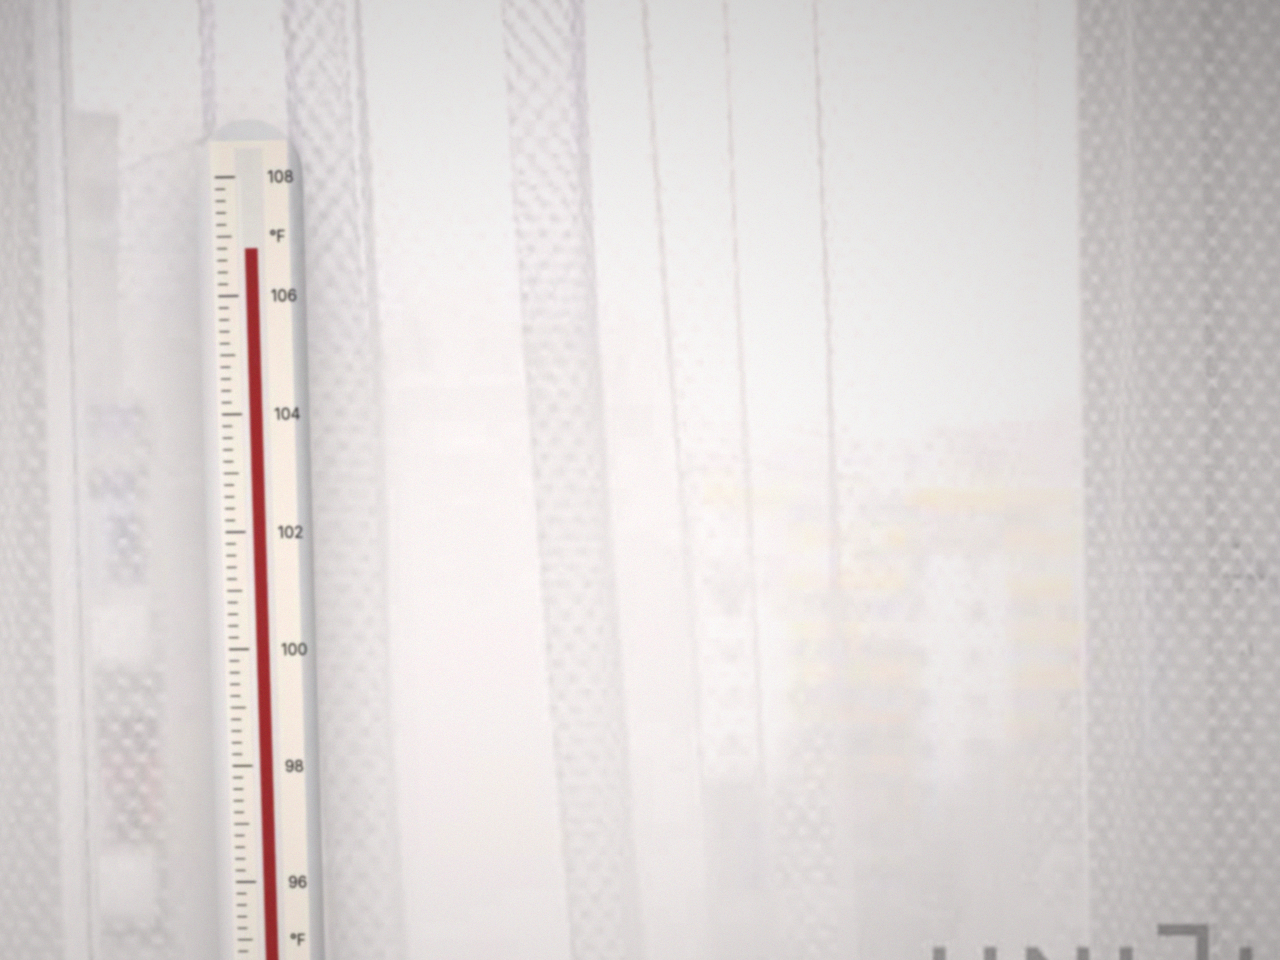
106.8 °F
